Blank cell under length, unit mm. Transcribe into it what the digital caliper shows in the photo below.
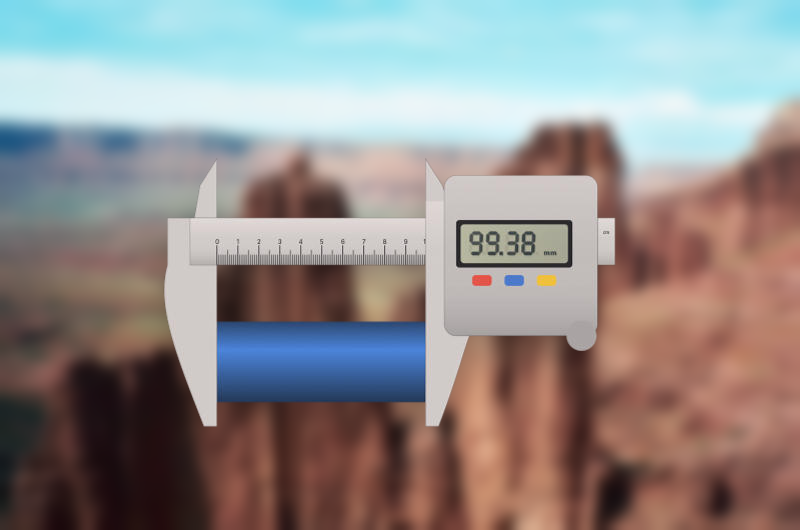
99.38 mm
